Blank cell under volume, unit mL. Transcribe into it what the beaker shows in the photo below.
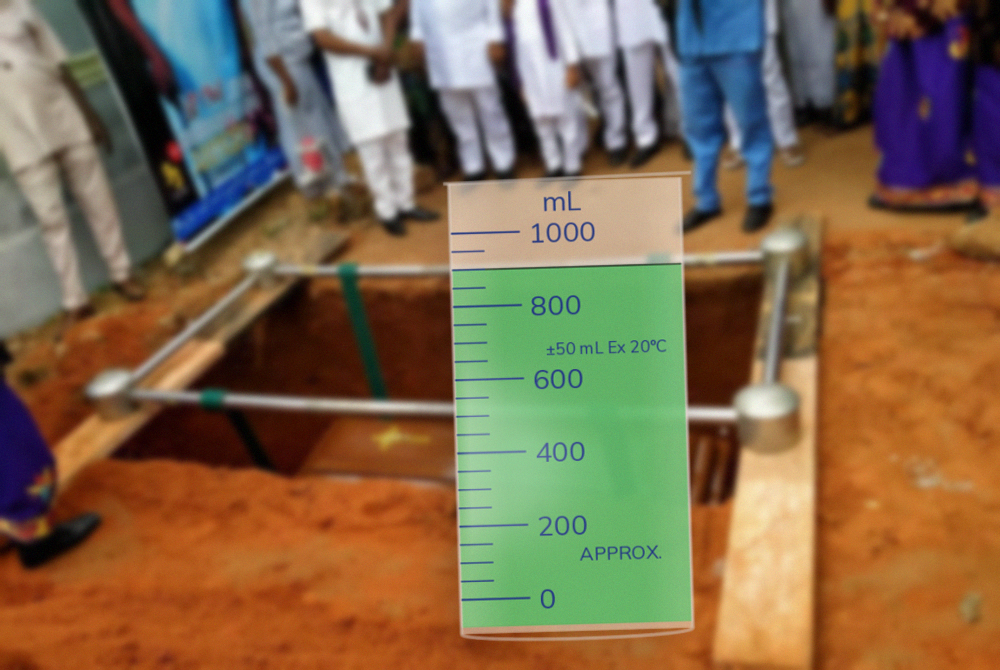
900 mL
